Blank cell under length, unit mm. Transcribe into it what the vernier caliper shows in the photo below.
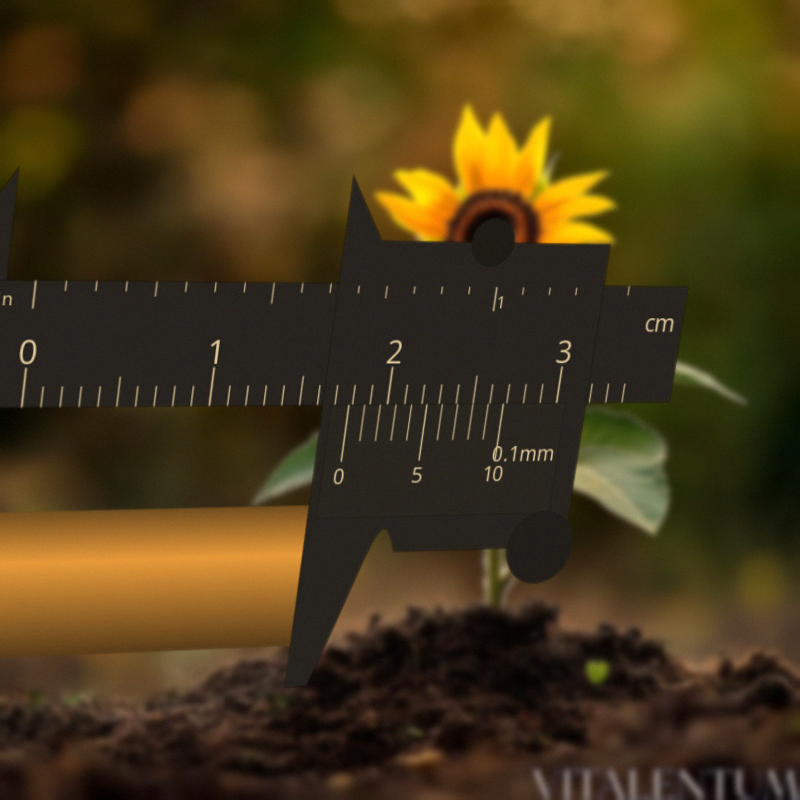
17.8 mm
